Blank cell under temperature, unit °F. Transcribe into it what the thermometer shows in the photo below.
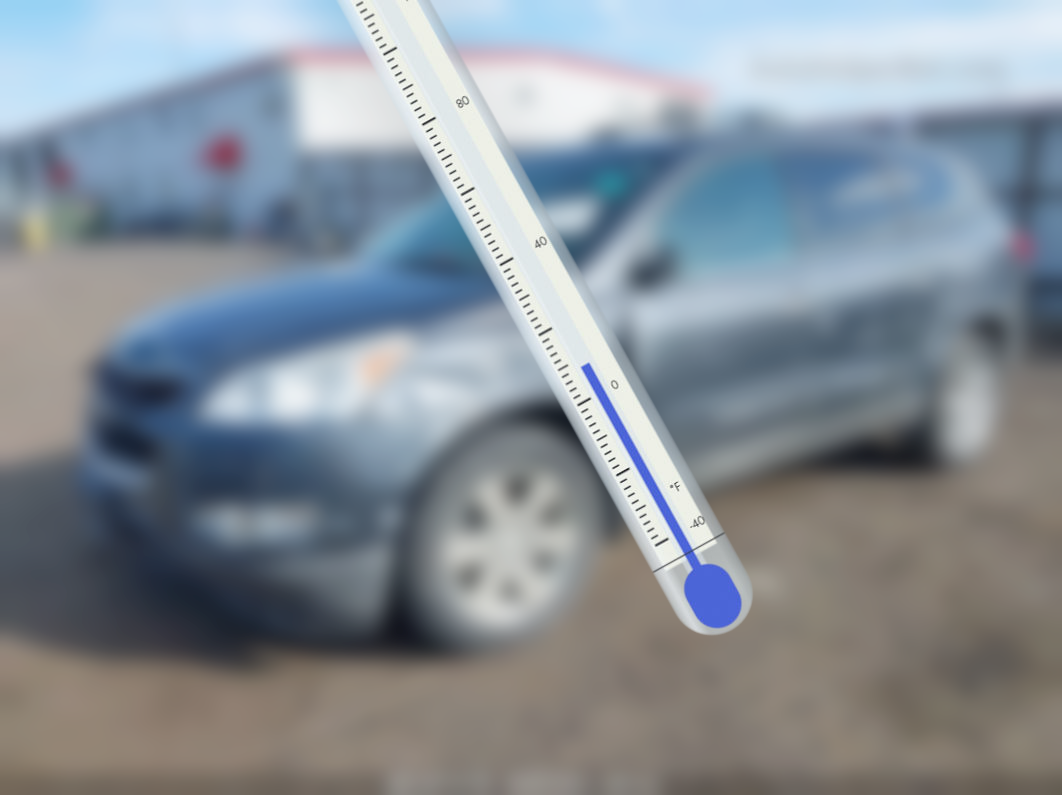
8 °F
